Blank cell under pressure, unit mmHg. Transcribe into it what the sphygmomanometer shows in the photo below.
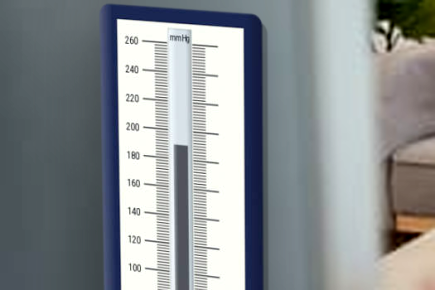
190 mmHg
